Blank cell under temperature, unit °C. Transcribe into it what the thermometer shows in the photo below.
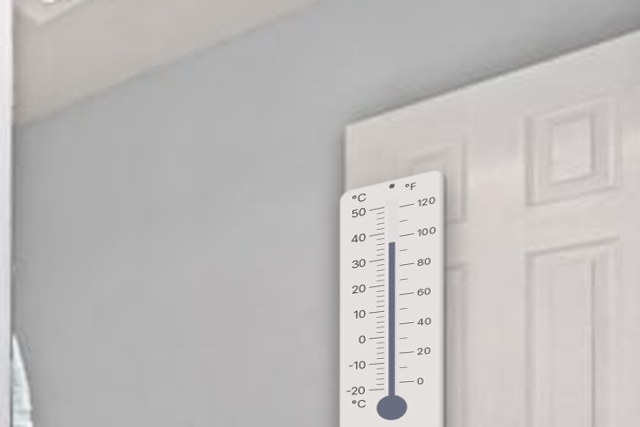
36 °C
